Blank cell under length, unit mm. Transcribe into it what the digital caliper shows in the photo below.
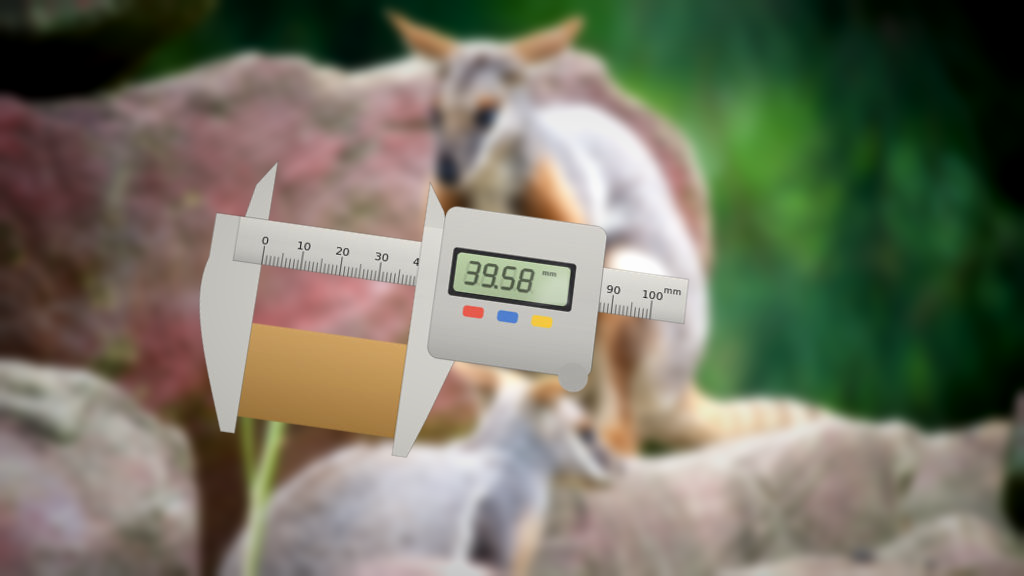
39.58 mm
